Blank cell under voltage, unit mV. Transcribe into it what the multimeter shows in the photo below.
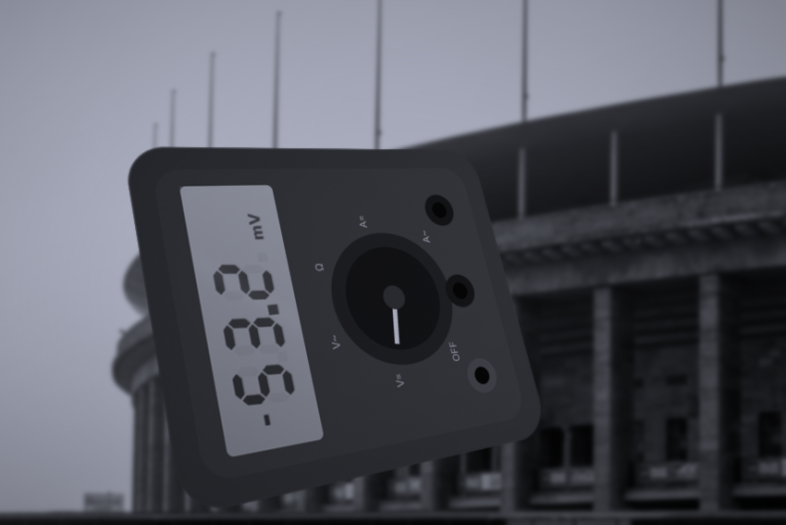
-53.2 mV
